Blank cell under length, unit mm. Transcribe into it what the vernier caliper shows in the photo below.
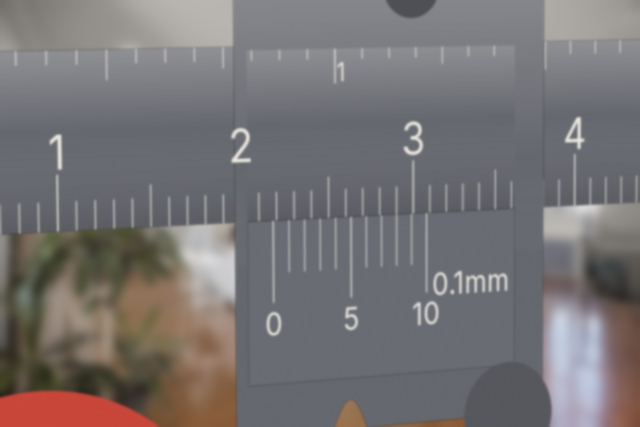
21.8 mm
